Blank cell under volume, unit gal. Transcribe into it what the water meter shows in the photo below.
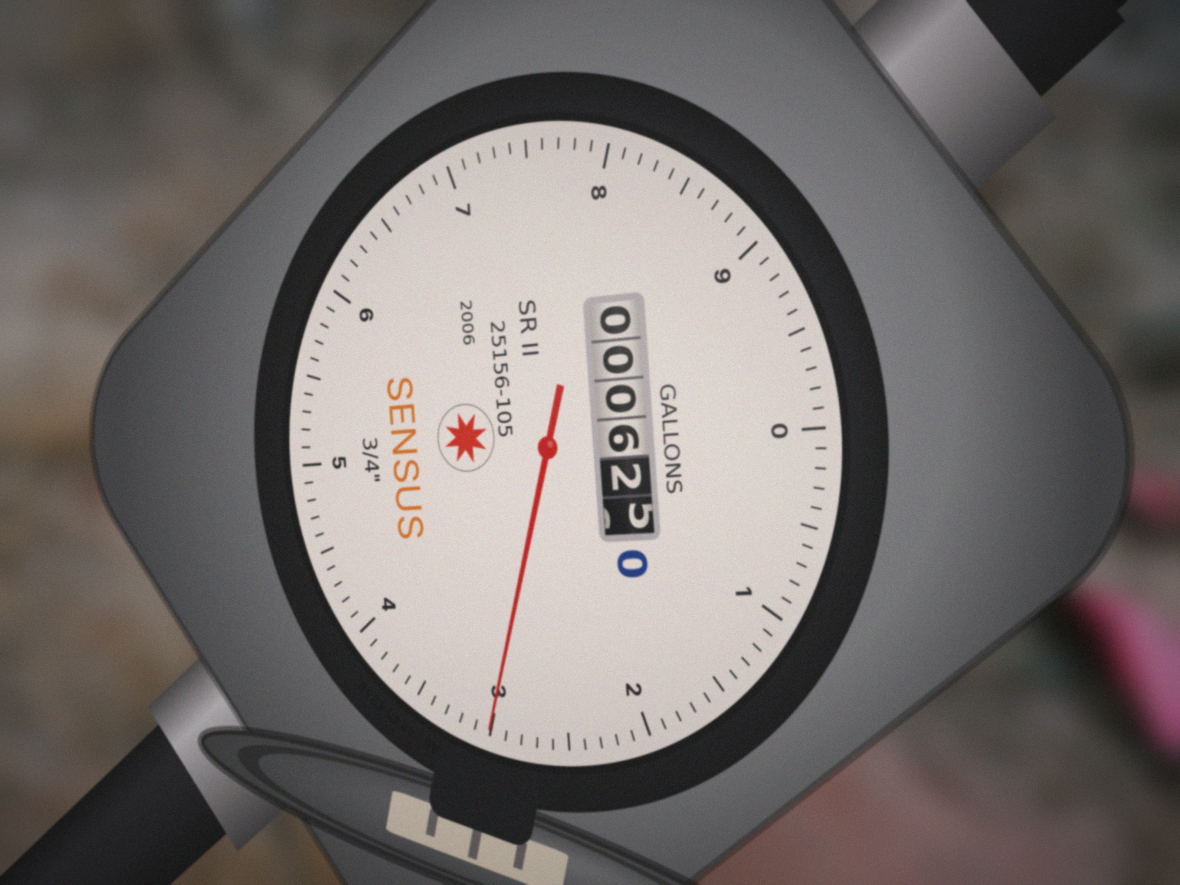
6253.0 gal
